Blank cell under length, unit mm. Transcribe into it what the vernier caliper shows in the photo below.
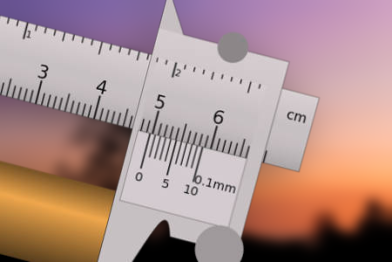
49.6 mm
